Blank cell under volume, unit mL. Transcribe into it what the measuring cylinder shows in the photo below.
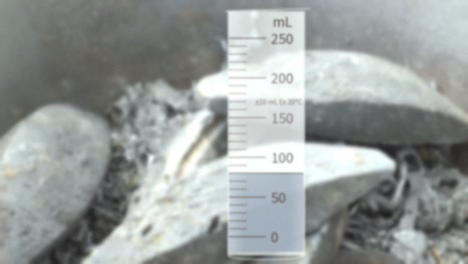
80 mL
